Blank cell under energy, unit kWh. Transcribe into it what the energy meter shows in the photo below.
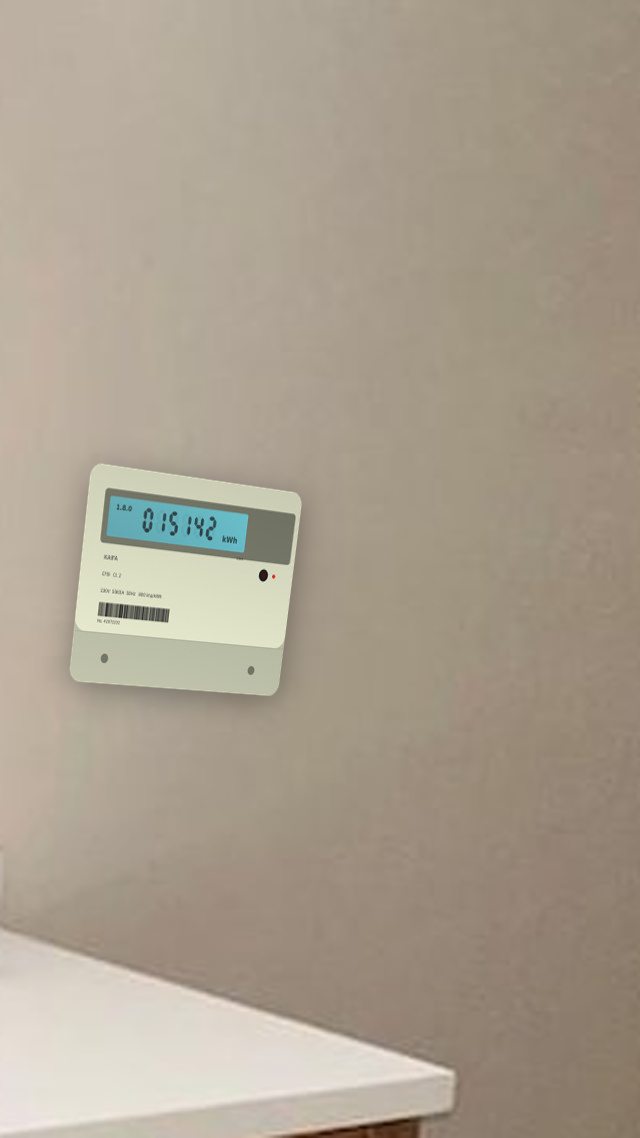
15142 kWh
